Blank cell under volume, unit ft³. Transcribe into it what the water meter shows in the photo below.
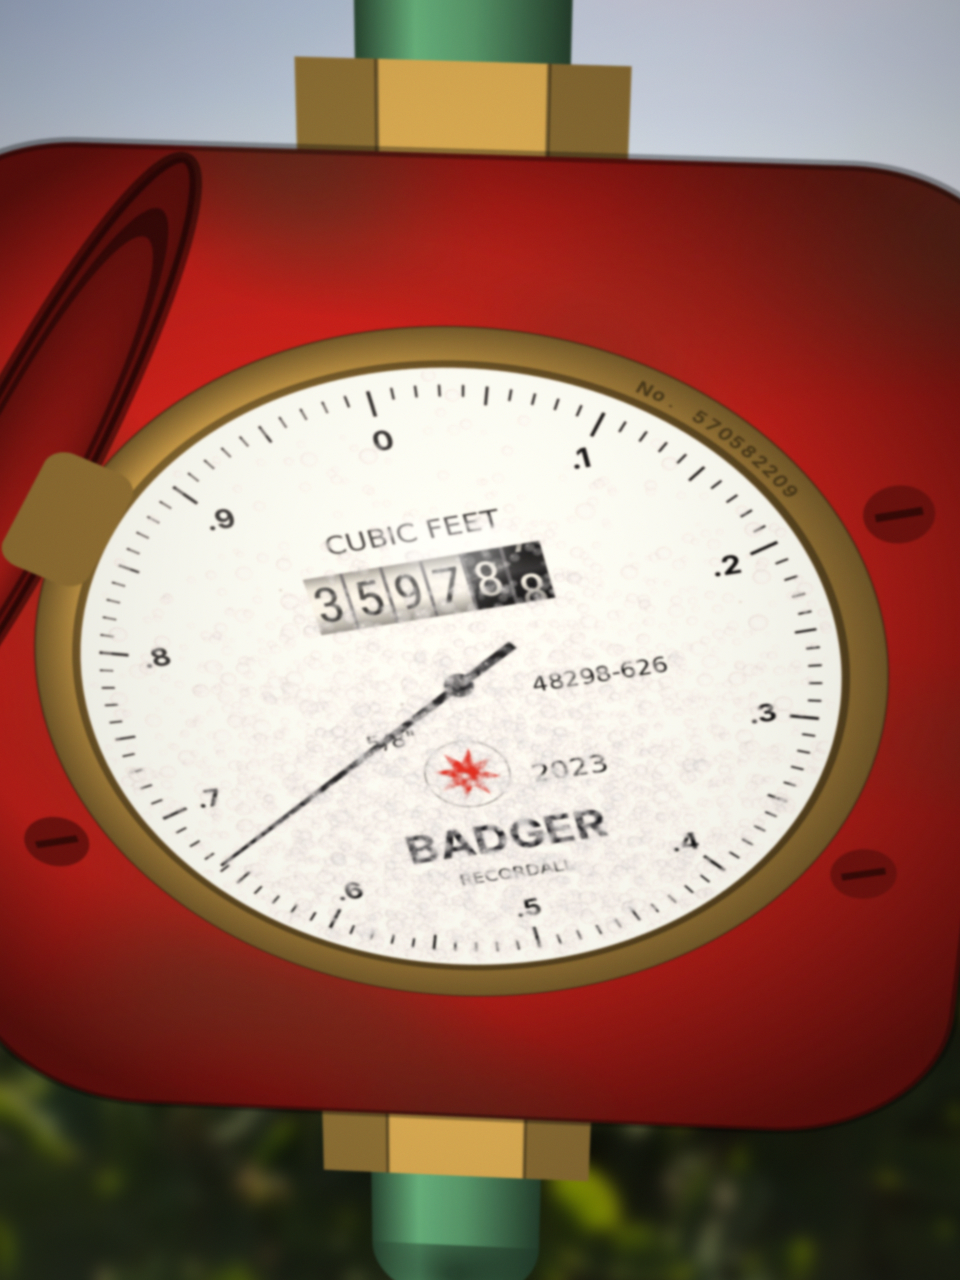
359787.66 ft³
